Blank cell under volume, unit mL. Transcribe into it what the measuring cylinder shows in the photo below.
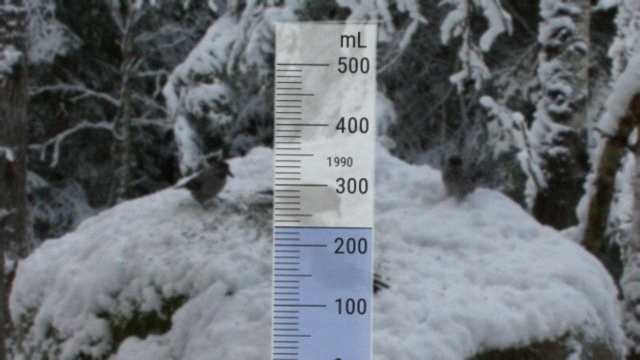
230 mL
